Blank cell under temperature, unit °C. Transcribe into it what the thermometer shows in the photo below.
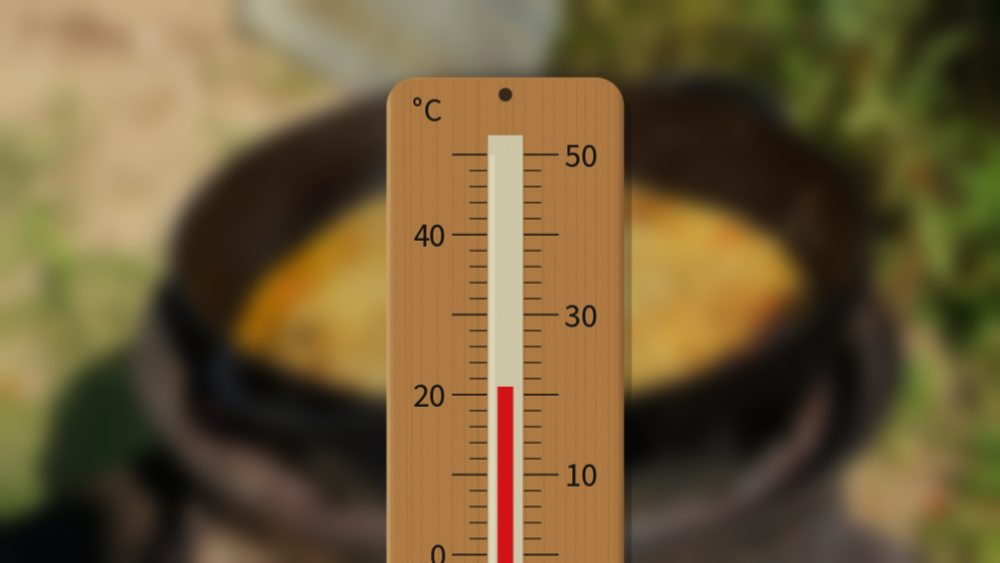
21 °C
